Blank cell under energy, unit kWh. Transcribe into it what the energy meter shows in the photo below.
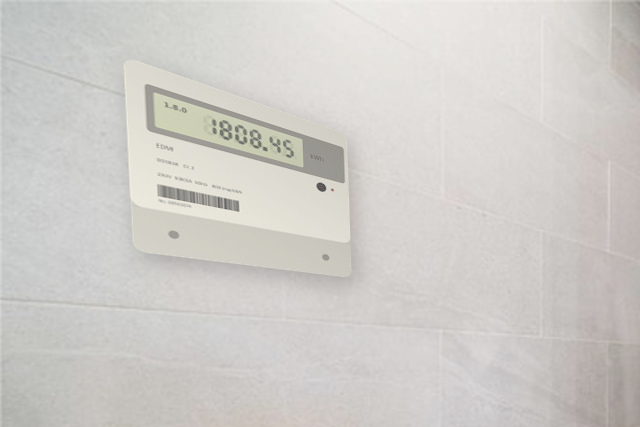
1808.45 kWh
